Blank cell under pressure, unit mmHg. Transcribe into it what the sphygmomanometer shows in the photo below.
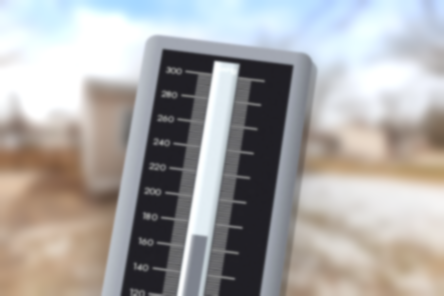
170 mmHg
